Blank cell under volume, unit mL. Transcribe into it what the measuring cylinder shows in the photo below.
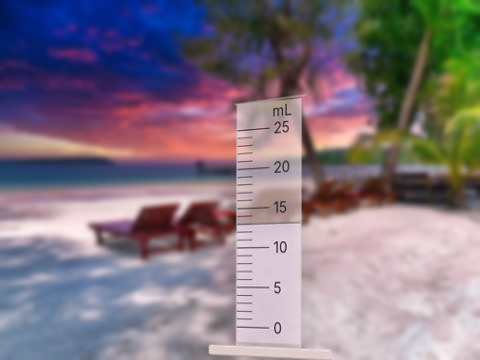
13 mL
